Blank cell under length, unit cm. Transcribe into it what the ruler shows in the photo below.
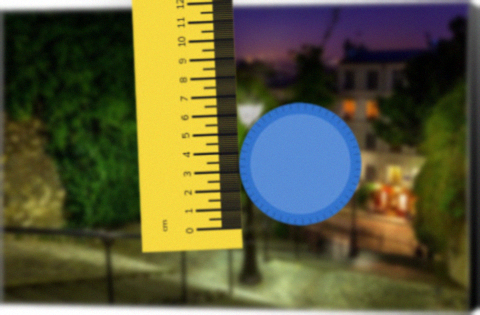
6.5 cm
